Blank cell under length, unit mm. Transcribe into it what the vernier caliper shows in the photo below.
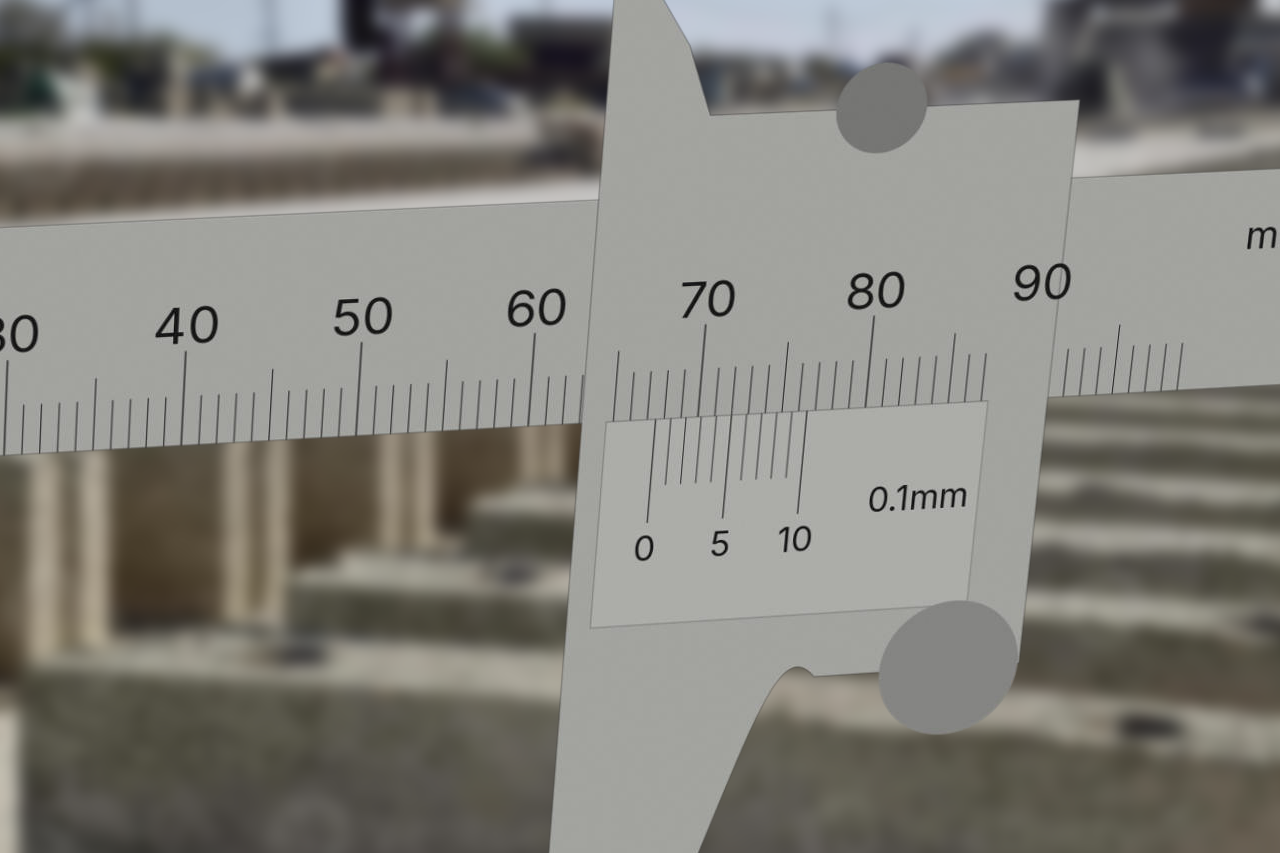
67.5 mm
